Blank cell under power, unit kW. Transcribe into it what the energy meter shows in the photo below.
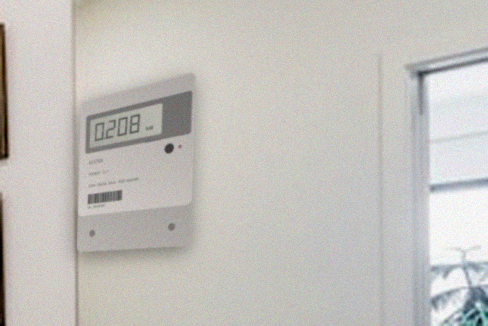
0.208 kW
